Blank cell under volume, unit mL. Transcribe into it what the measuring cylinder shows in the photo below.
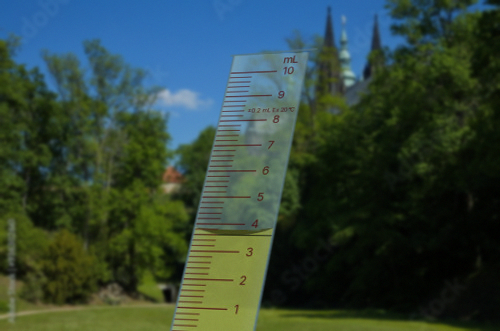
3.6 mL
